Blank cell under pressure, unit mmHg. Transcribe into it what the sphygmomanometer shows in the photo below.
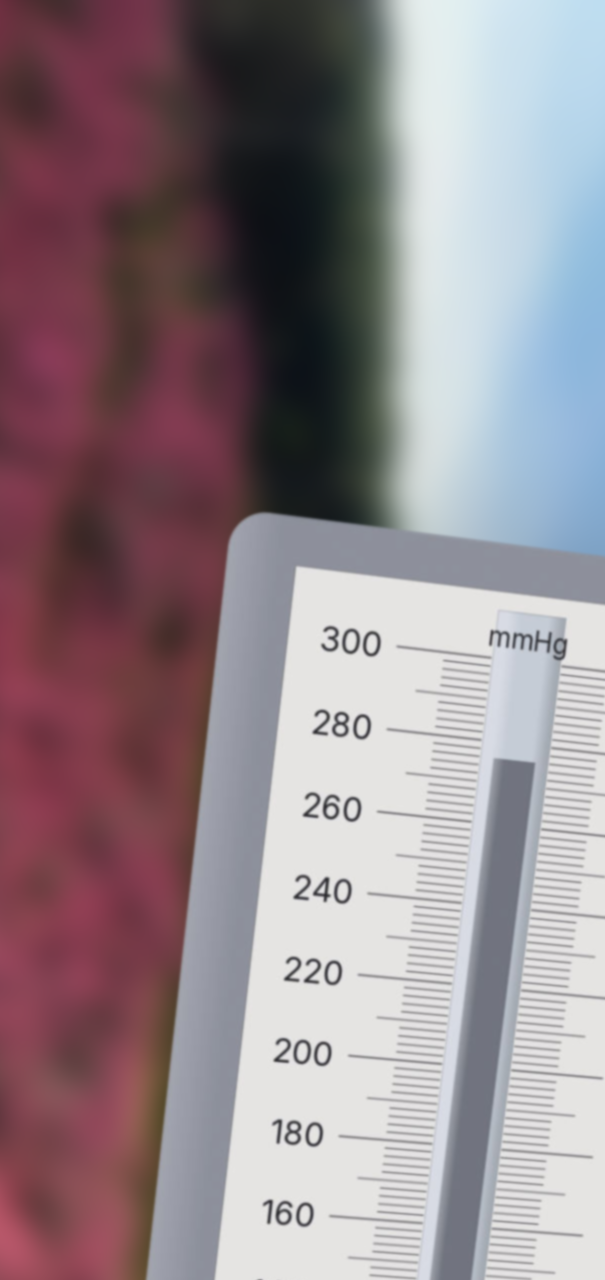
276 mmHg
